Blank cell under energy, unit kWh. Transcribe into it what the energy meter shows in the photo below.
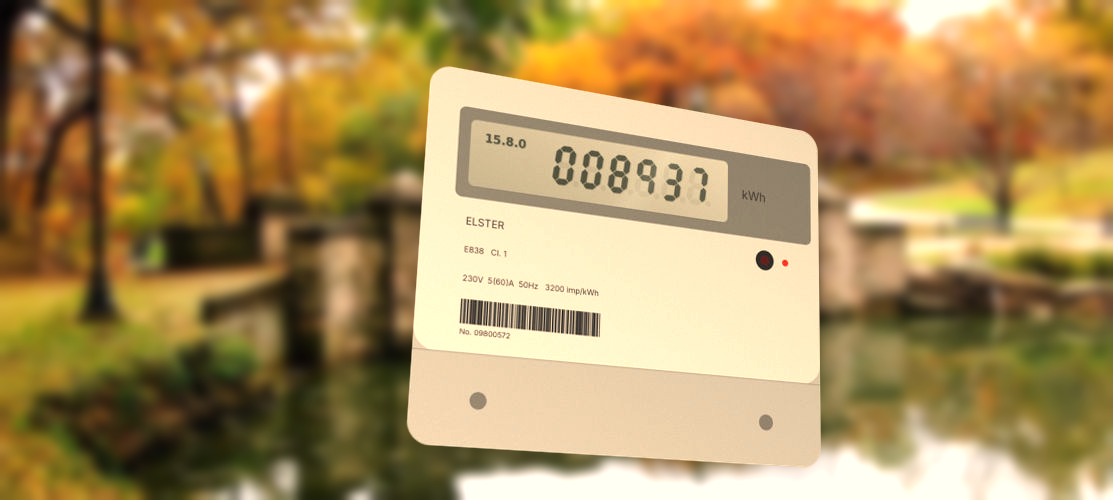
8937 kWh
